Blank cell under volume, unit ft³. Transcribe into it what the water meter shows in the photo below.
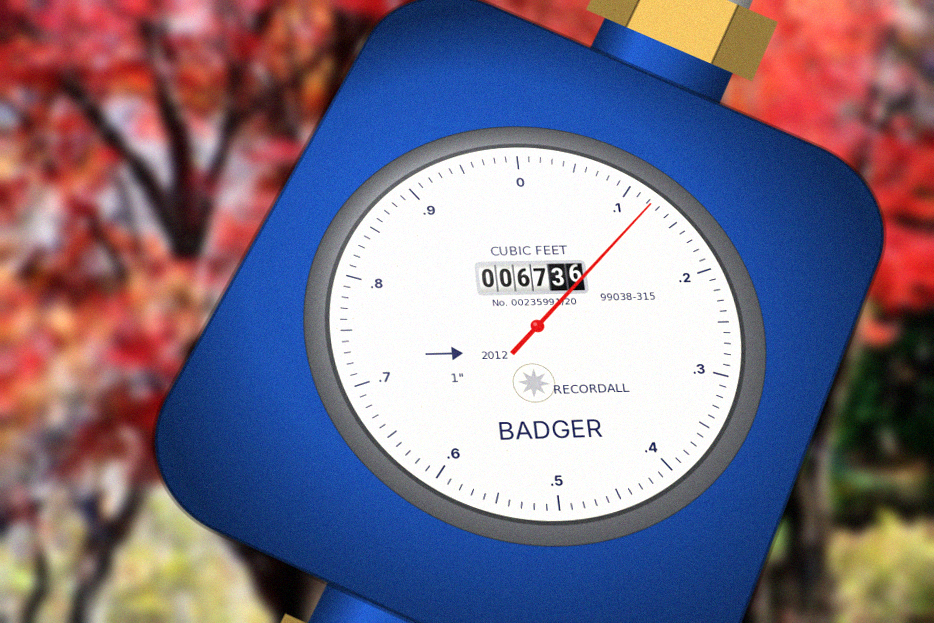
6736.12 ft³
